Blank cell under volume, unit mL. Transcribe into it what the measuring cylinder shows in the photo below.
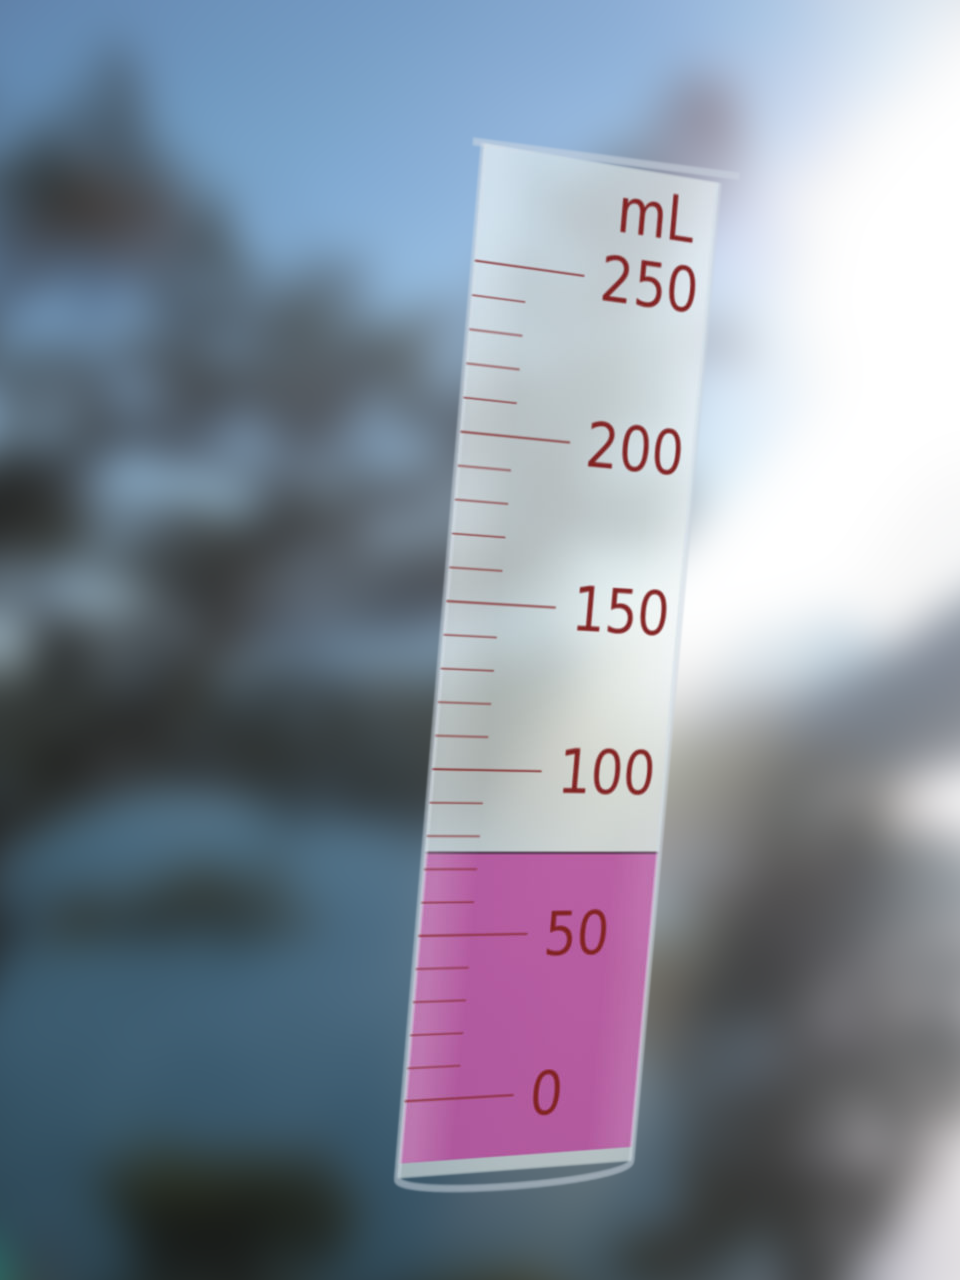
75 mL
